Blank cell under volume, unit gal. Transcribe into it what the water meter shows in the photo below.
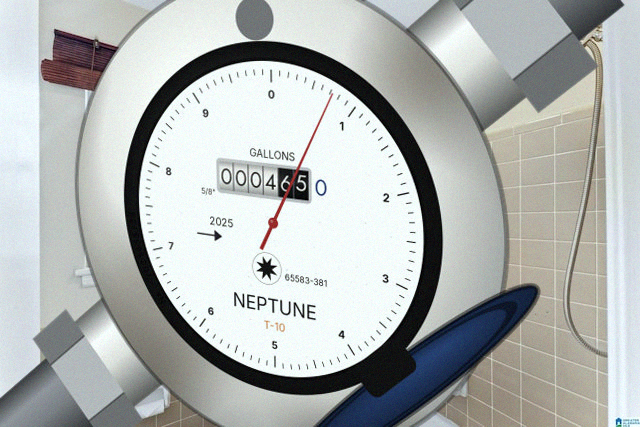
4650.7 gal
